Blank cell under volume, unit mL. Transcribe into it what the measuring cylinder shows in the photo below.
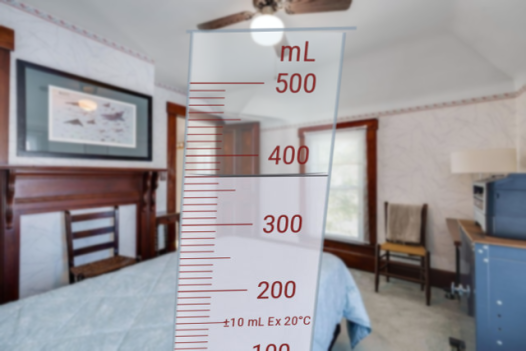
370 mL
